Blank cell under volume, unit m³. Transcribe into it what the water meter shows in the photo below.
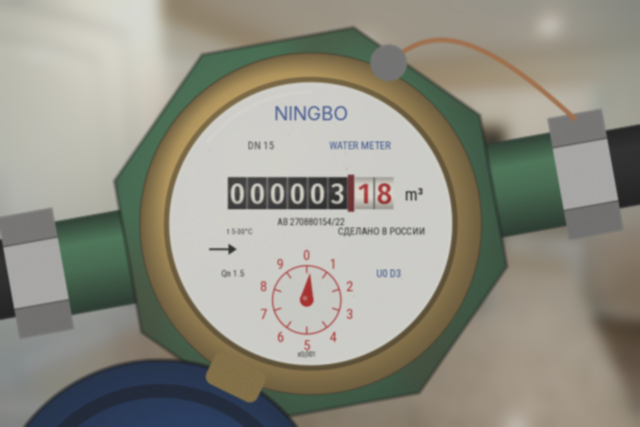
3.180 m³
